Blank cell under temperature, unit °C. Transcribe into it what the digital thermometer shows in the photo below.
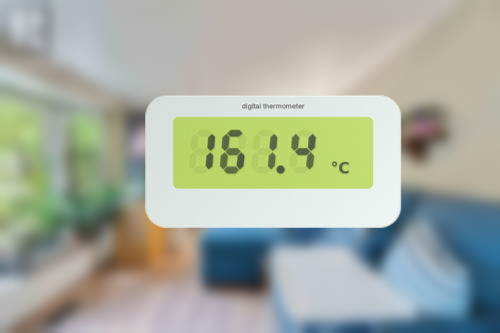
161.4 °C
